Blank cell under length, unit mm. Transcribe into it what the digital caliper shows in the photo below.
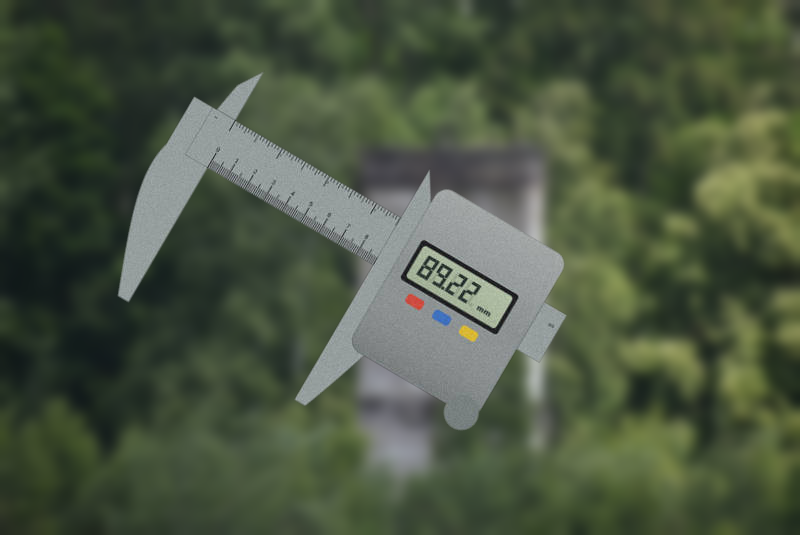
89.22 mm
